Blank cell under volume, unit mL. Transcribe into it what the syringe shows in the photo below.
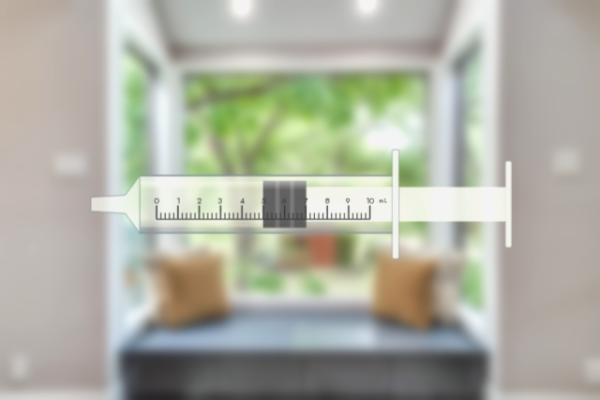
5 mL
